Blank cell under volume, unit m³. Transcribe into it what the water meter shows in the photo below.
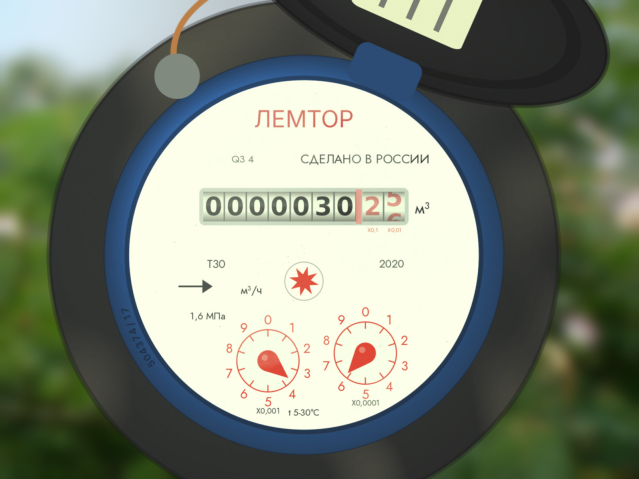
30.2536 m³
